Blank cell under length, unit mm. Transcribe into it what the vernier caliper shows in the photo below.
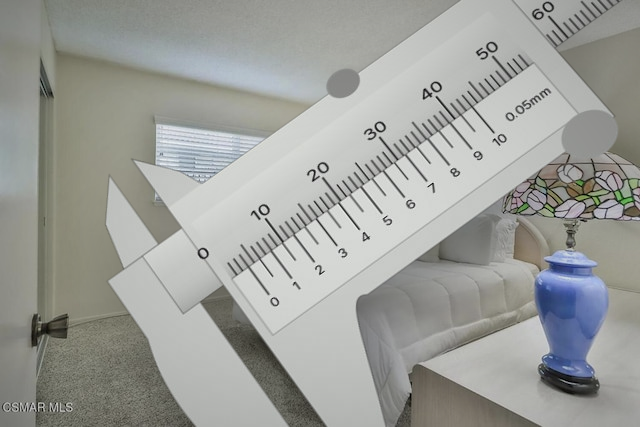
4.0 mm
